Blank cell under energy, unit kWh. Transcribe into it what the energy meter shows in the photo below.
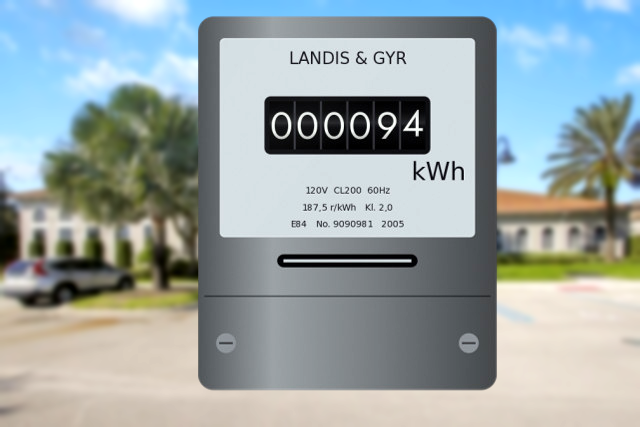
94 kWh
